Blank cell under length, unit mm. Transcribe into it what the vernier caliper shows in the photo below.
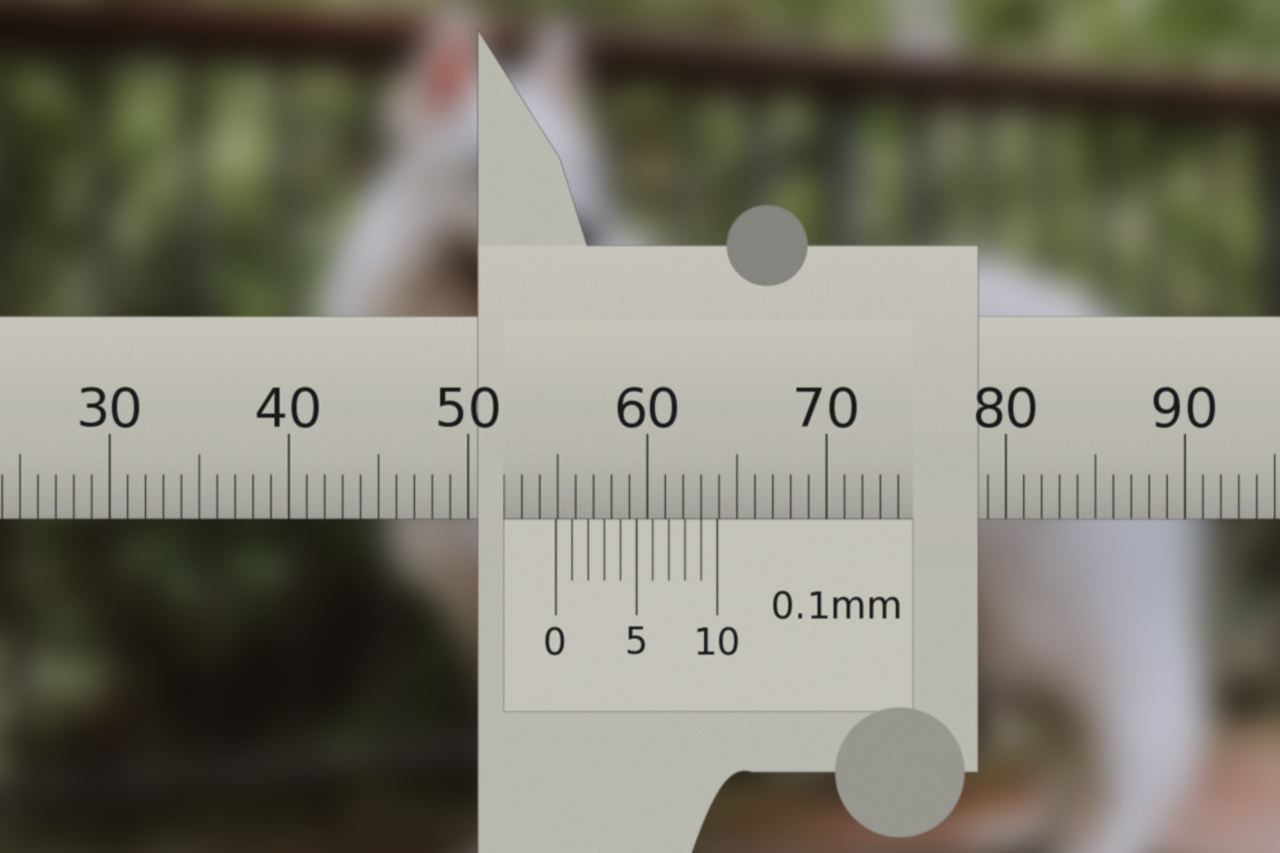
54.9 mm
